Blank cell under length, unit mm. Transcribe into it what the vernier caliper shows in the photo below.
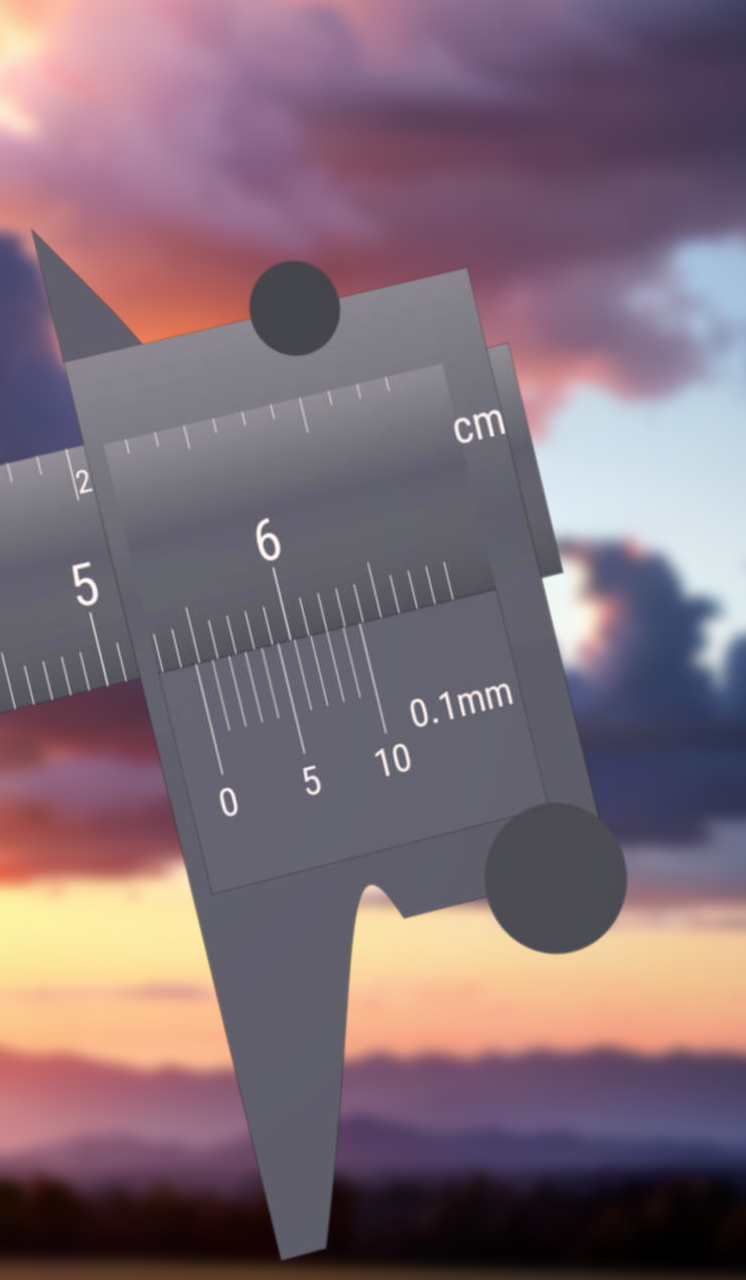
54.8 mm
